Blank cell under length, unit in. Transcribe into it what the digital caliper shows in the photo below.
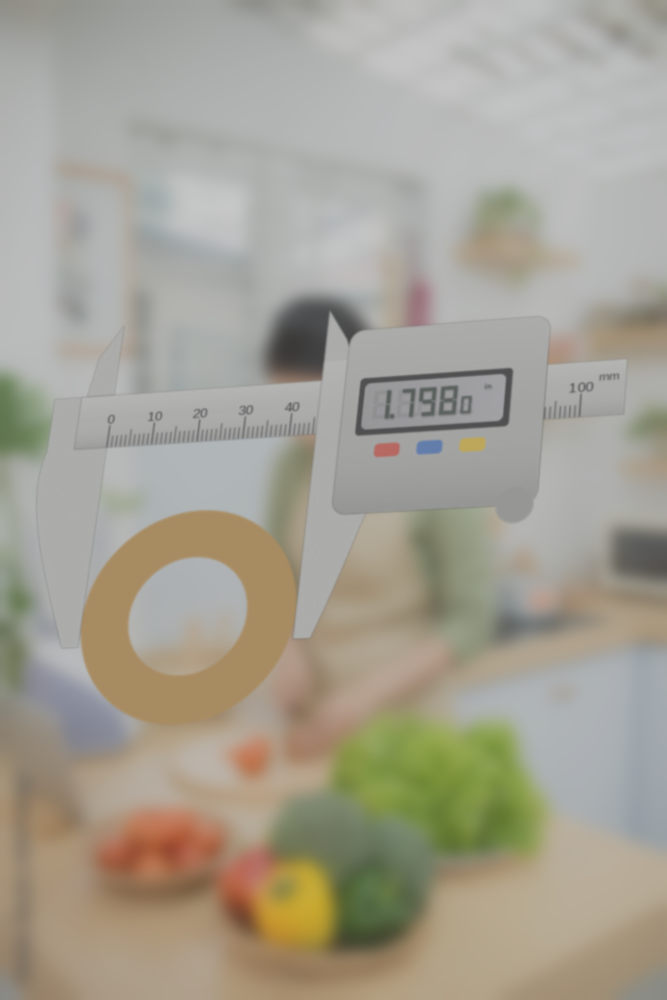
1.7980 in
